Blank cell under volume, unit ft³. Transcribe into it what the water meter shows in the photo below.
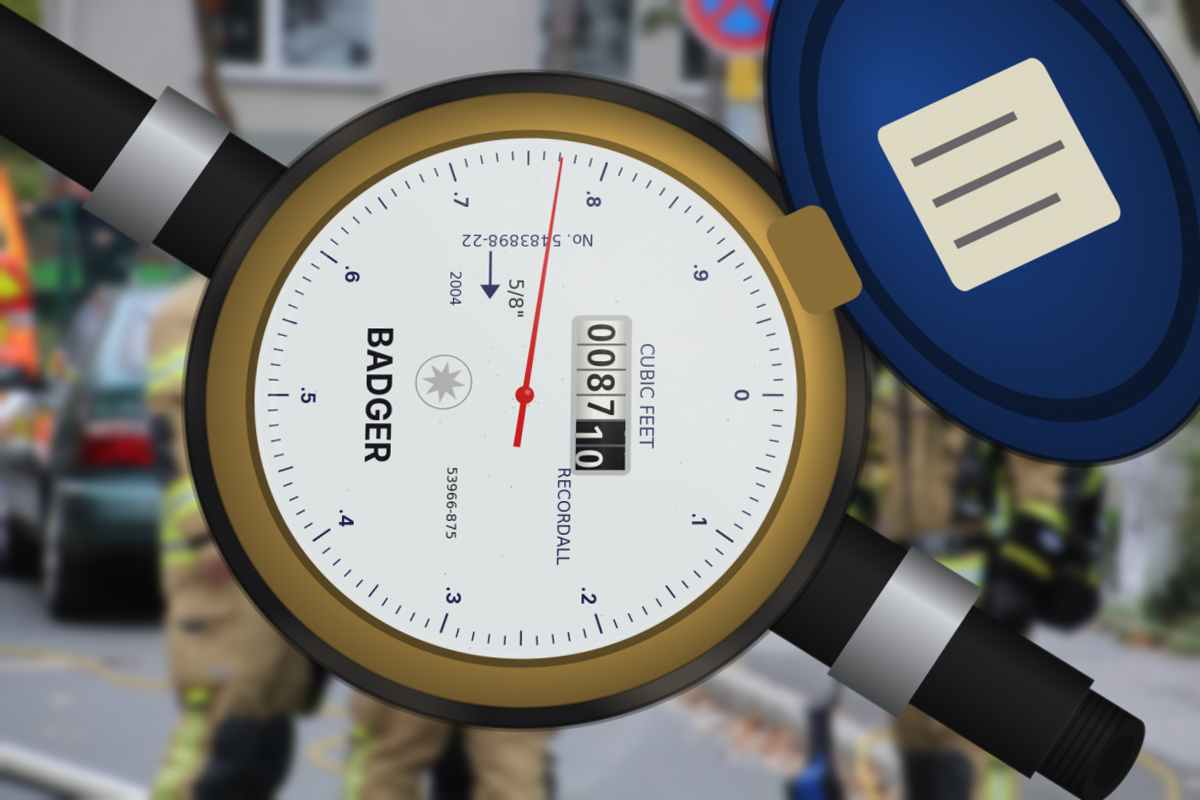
8709.77 ft³
